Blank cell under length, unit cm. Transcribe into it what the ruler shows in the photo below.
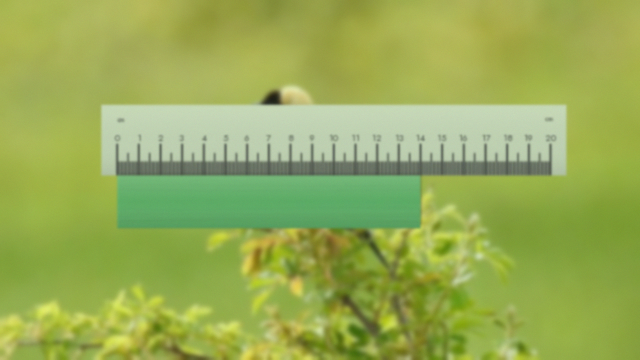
14 cm
